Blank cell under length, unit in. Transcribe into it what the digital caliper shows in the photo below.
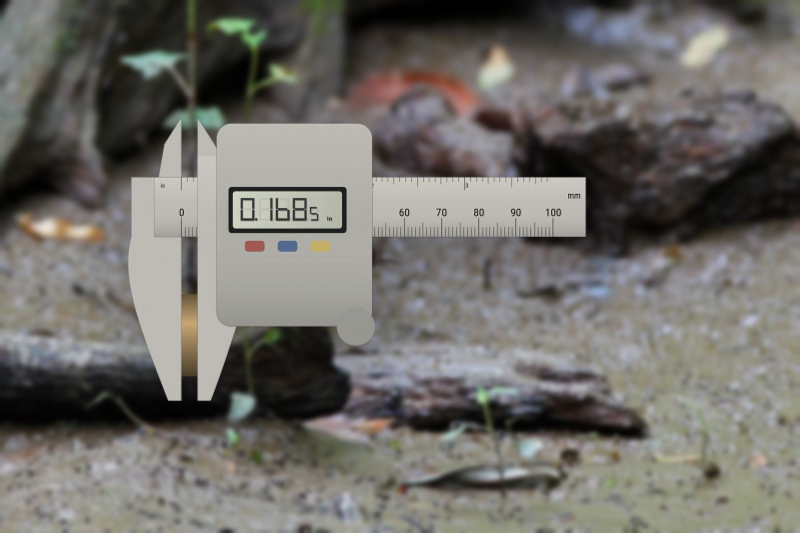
0.1685 in
